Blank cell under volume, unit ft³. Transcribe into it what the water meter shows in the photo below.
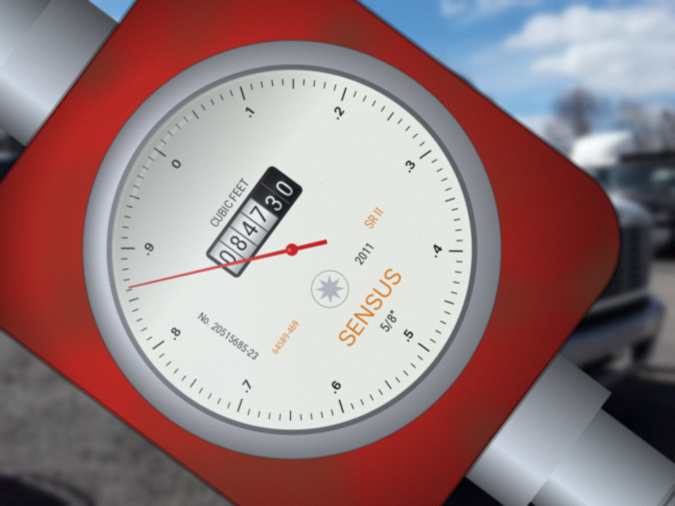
84729.86 ft³
